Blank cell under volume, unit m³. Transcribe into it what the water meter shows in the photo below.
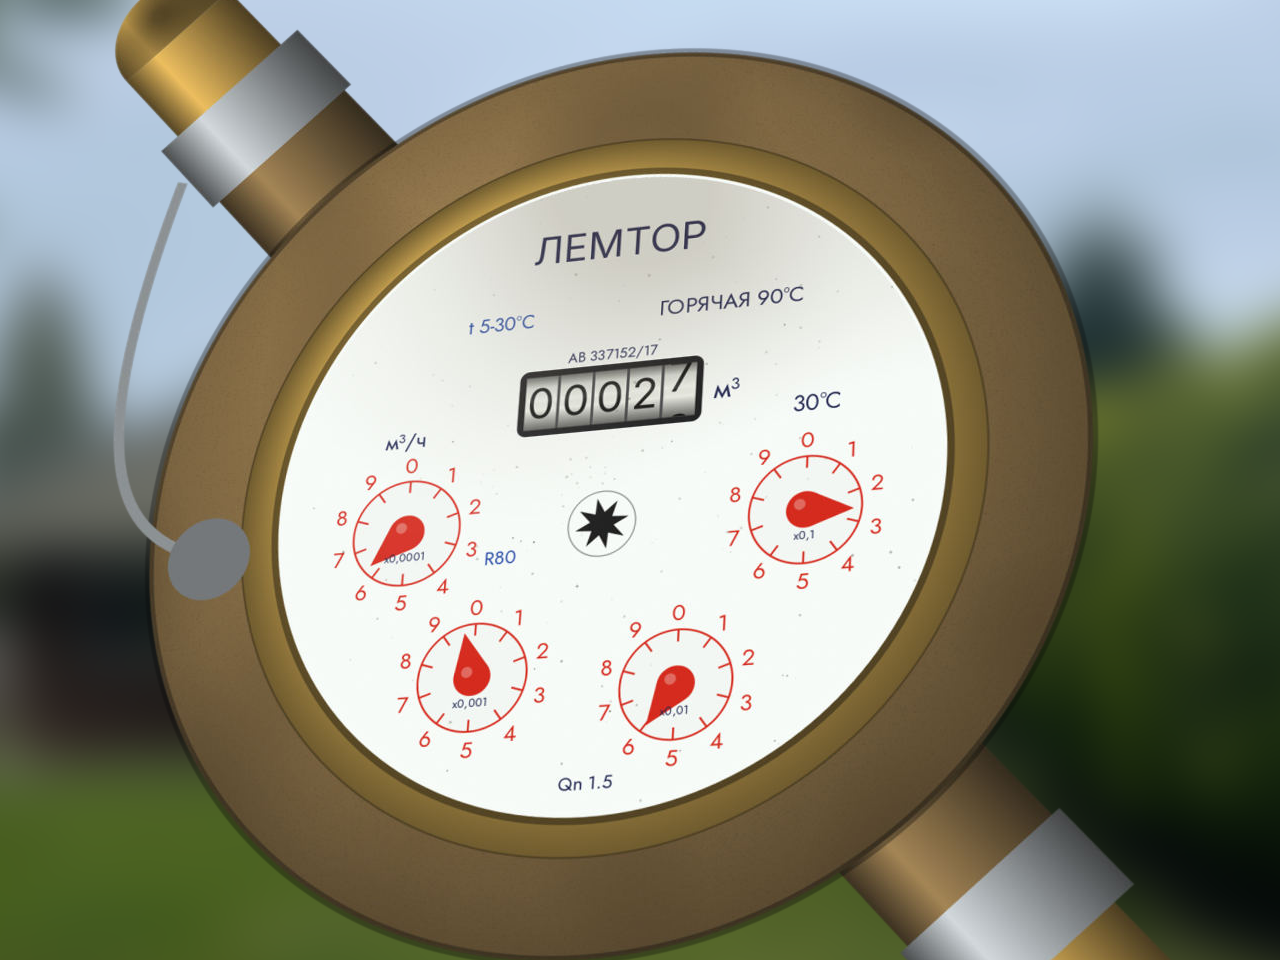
27.2596 m³
